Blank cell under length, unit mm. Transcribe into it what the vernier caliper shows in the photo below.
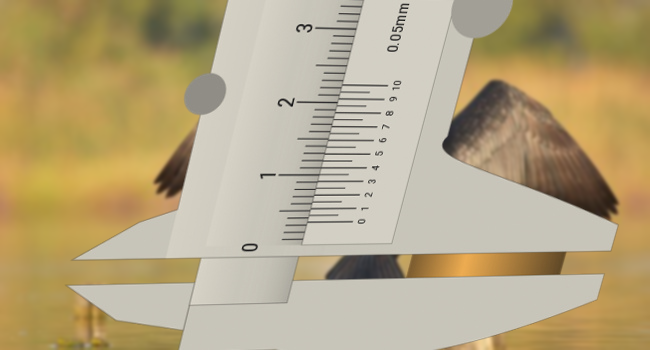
3.4 mm
